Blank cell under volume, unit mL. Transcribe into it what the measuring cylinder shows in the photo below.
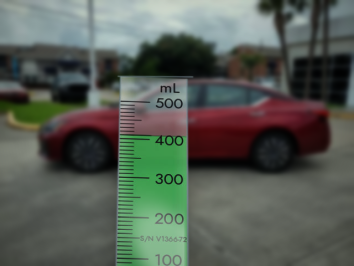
410 mL
